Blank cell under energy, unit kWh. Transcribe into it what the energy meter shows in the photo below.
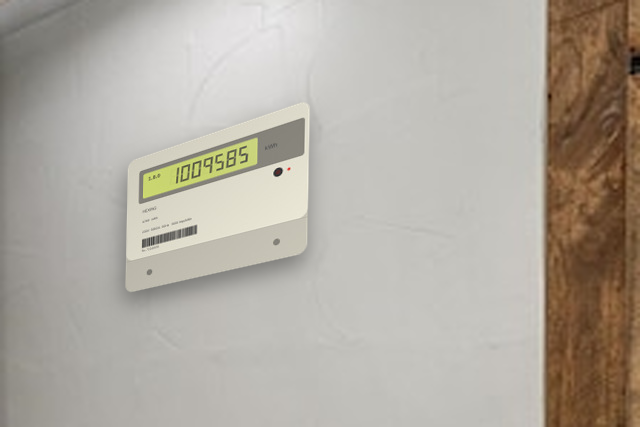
1009585 kWh
